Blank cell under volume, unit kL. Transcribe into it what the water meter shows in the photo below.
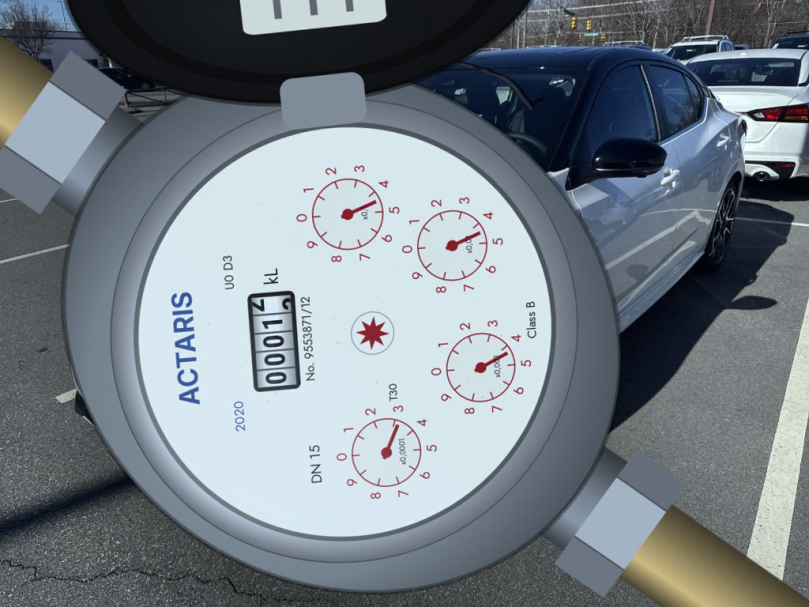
12.4443 kL
